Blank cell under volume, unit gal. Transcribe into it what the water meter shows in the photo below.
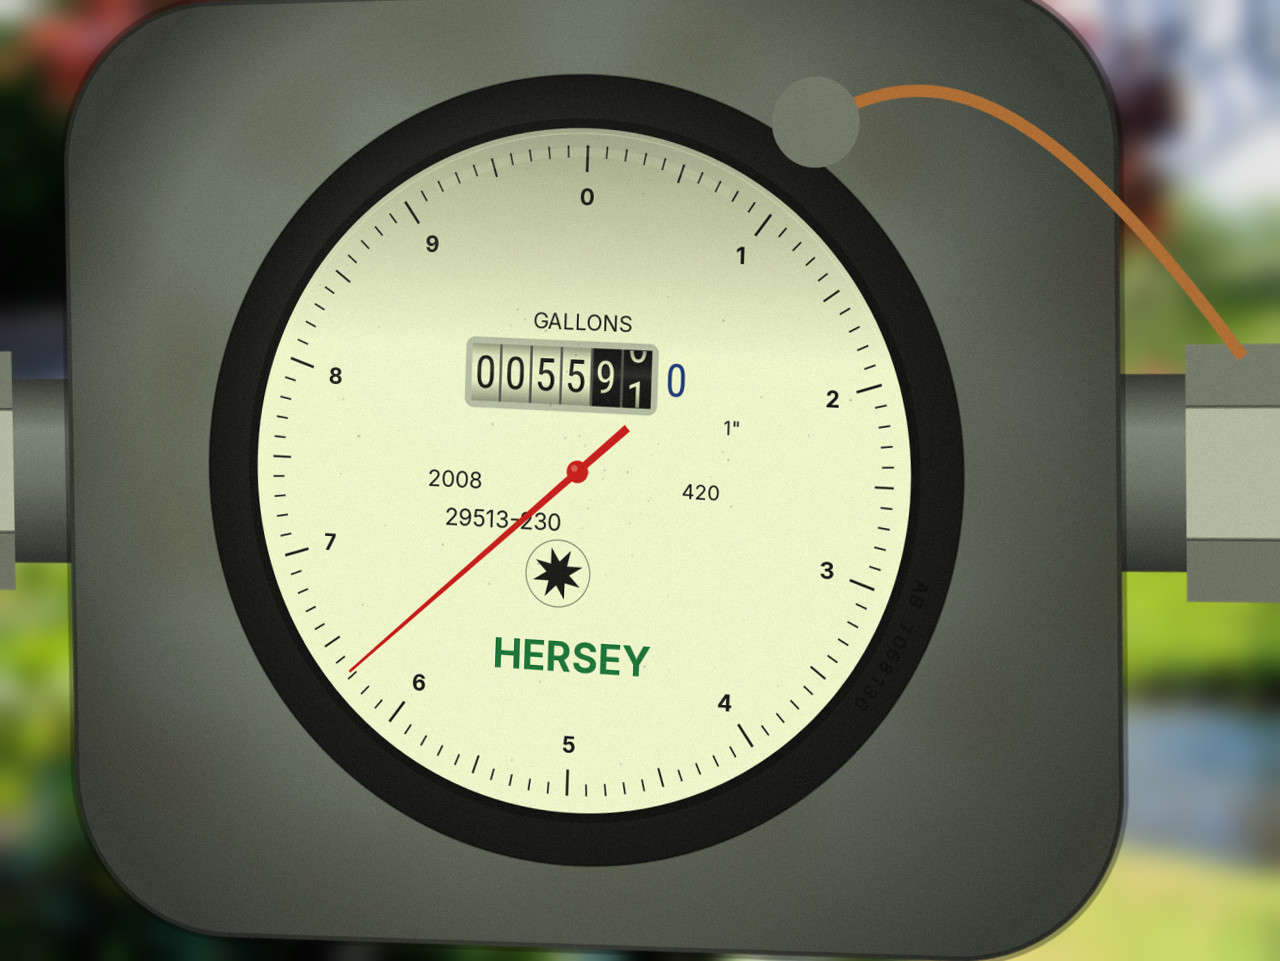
55906.3 gal
